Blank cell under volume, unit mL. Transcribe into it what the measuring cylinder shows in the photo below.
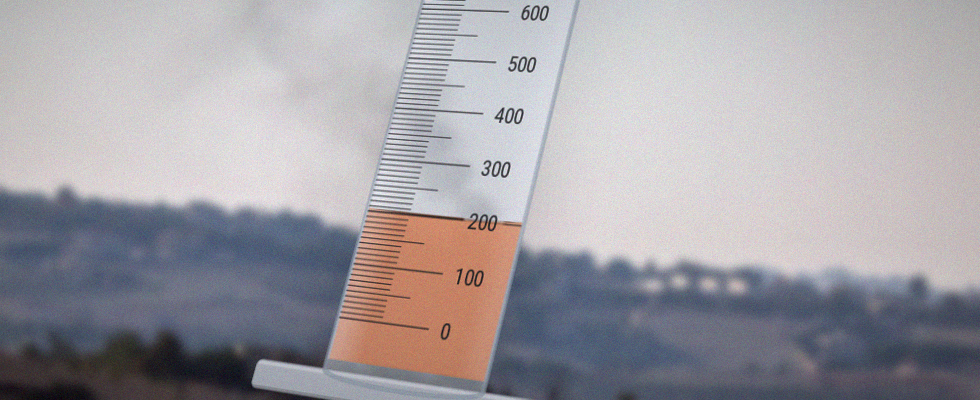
200 mL
